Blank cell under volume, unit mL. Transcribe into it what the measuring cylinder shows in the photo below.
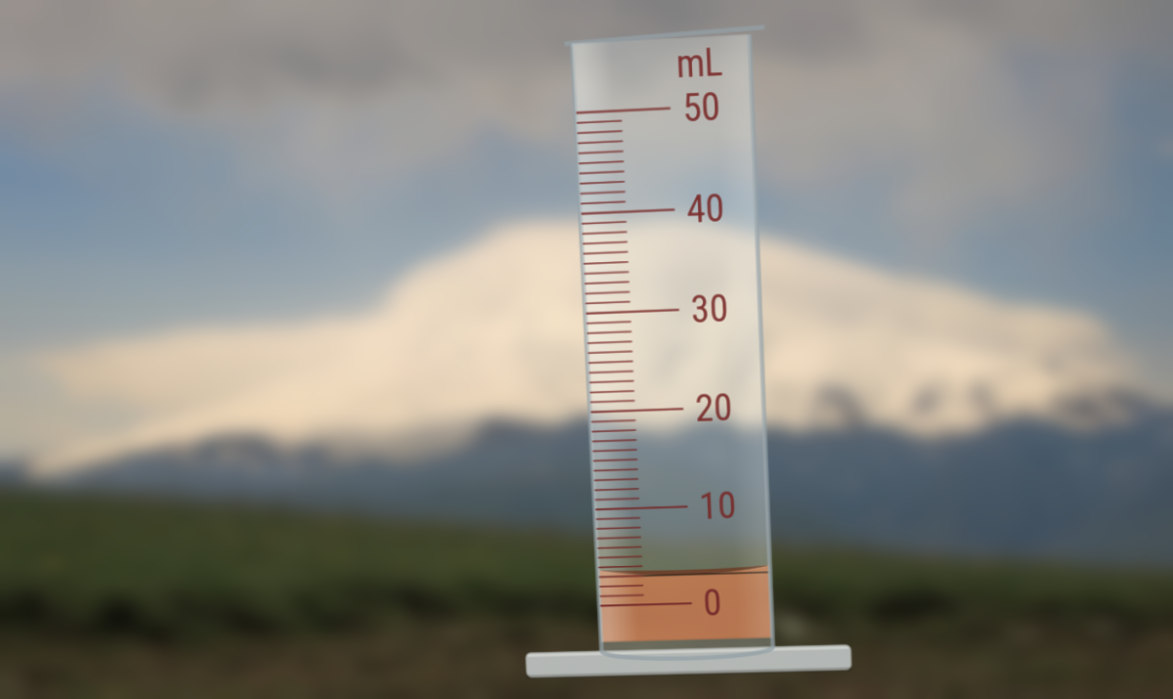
3 mL
